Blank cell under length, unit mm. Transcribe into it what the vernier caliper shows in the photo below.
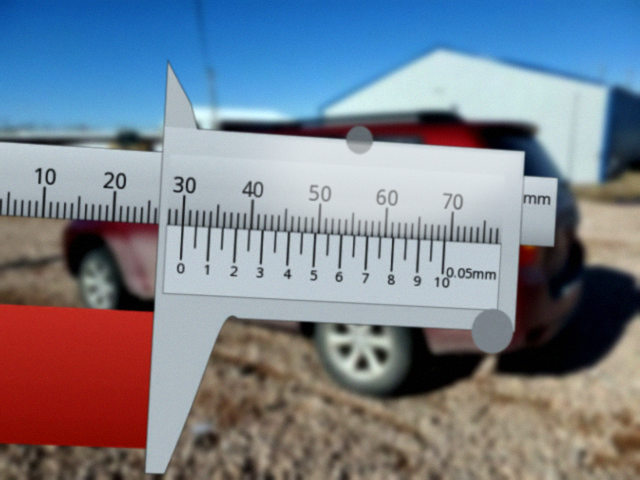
30.0 mm
